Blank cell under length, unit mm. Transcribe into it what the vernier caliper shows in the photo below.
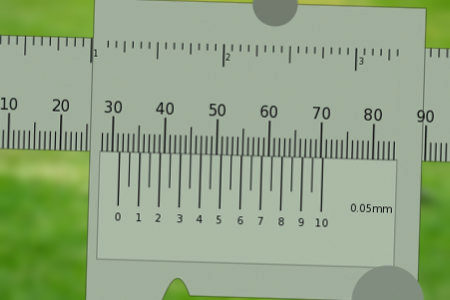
31.4 mm
